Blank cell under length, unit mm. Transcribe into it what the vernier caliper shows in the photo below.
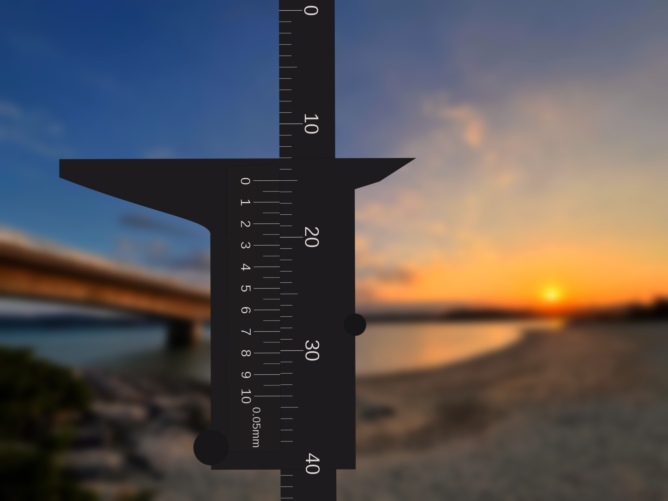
15.0 mm
